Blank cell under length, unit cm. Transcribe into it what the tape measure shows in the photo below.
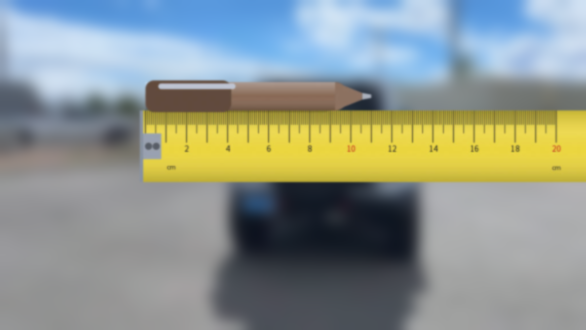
11 cm
